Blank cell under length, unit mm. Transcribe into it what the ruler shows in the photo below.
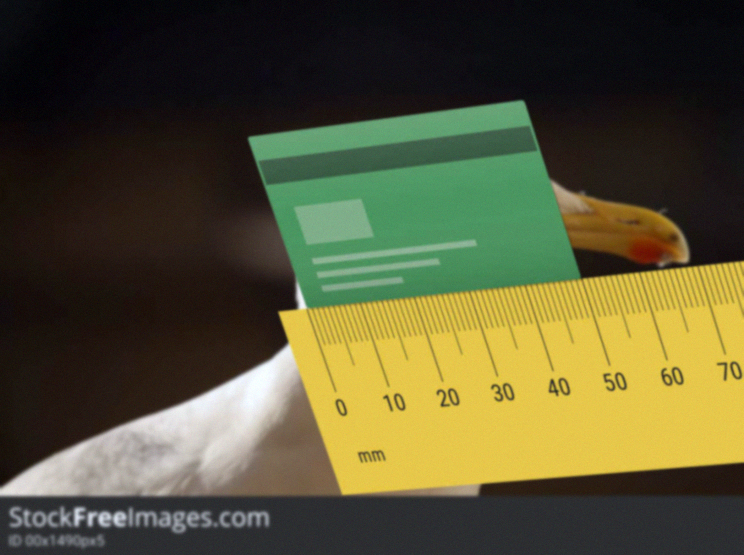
50 mm
